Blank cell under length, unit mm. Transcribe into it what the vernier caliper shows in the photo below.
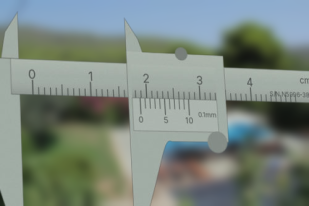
18.8 mm
